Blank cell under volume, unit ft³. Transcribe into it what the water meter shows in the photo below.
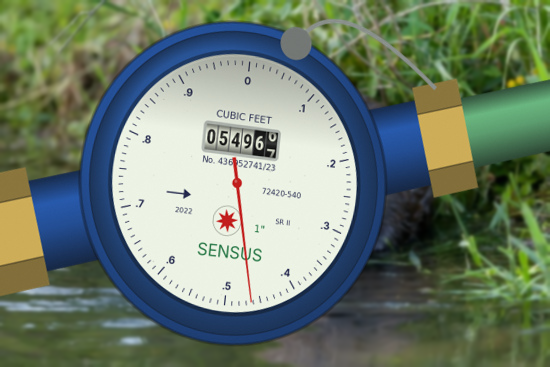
54966.46 ft³
